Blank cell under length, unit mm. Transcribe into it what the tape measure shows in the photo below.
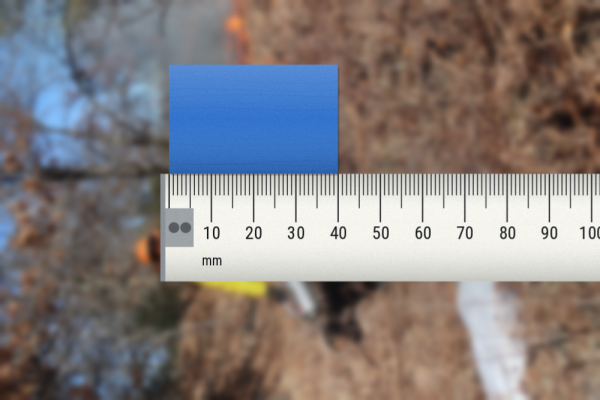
40 mm
